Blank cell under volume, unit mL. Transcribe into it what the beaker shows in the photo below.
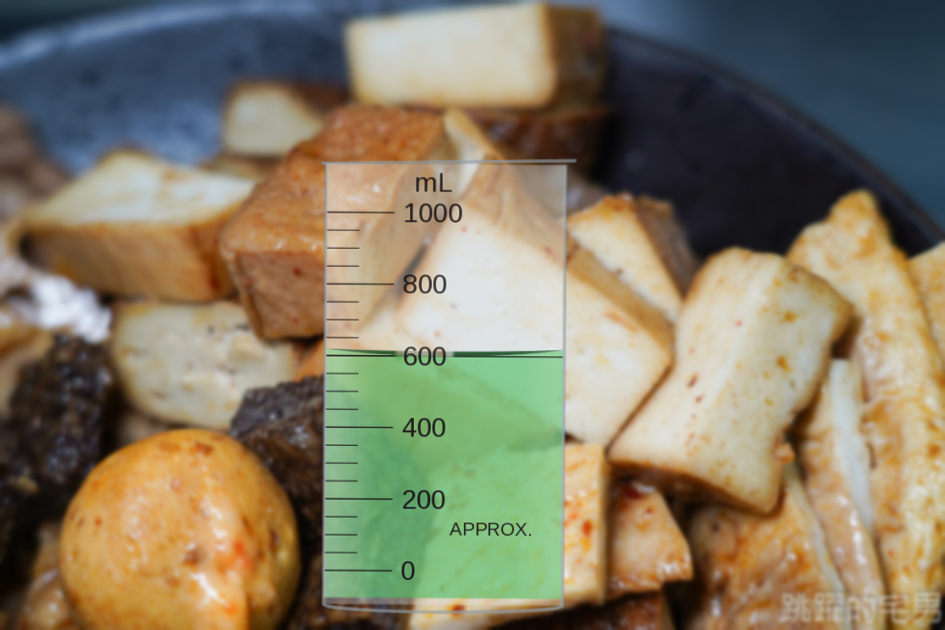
600 mL
